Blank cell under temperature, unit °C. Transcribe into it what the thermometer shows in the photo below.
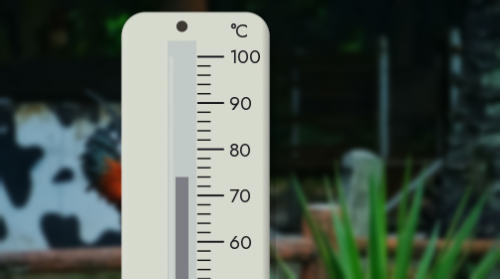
74 °C
